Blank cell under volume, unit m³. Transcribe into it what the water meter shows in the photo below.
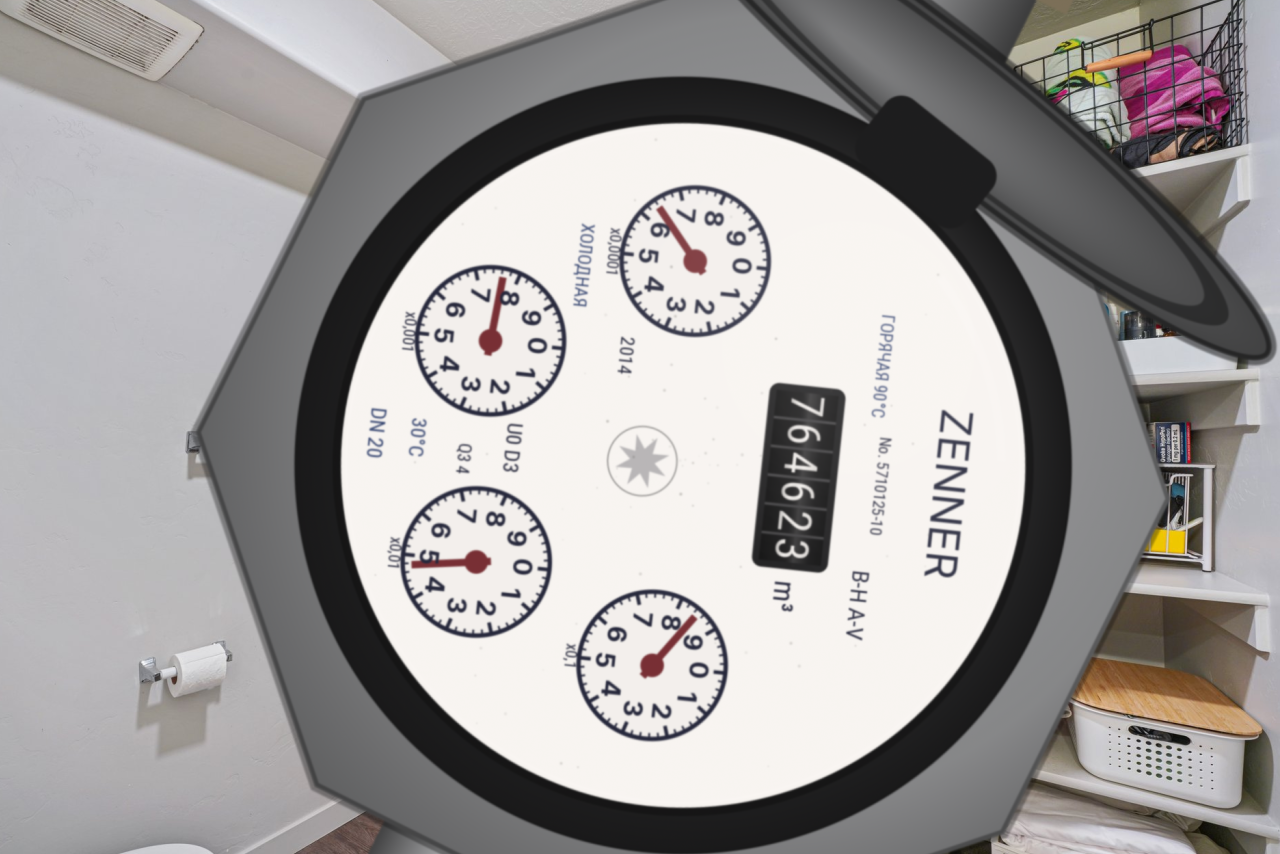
764623.8476 m³
